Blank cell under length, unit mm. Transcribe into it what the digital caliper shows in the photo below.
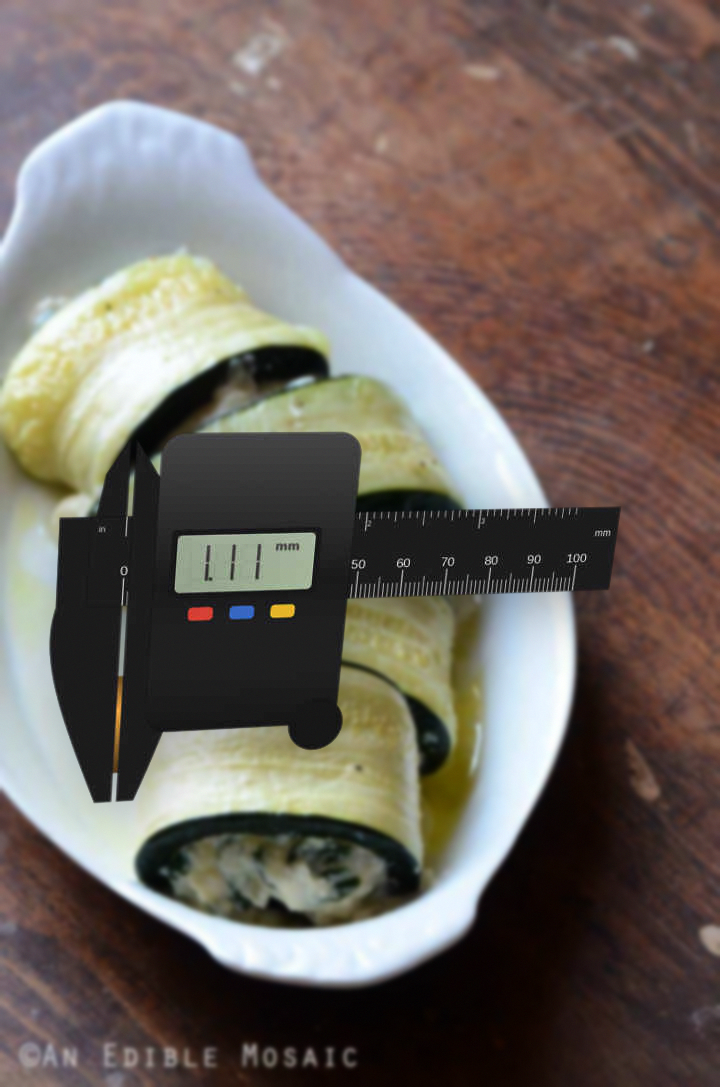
1.11 mm
